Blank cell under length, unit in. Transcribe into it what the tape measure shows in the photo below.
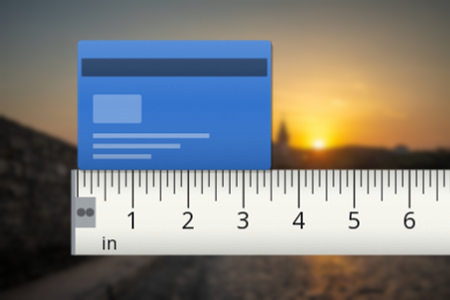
3.5 in
